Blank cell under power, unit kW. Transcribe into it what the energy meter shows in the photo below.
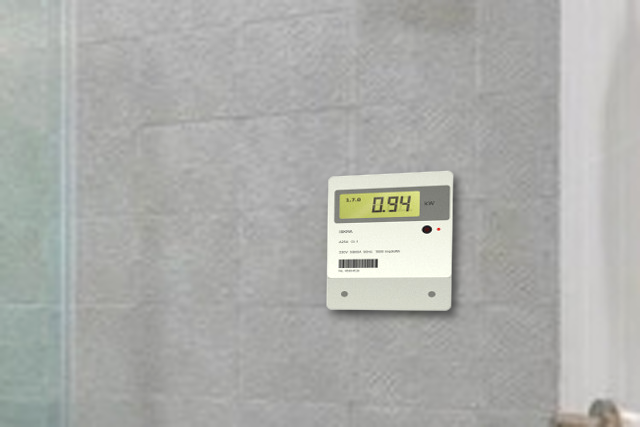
0.94 kW
